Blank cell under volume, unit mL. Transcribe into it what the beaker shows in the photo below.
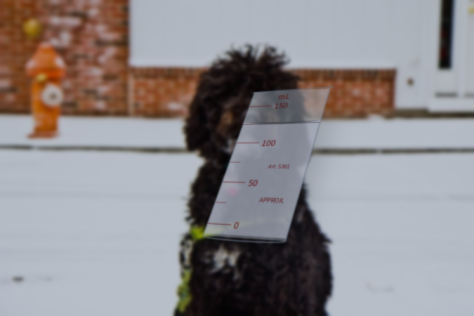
125 mL
